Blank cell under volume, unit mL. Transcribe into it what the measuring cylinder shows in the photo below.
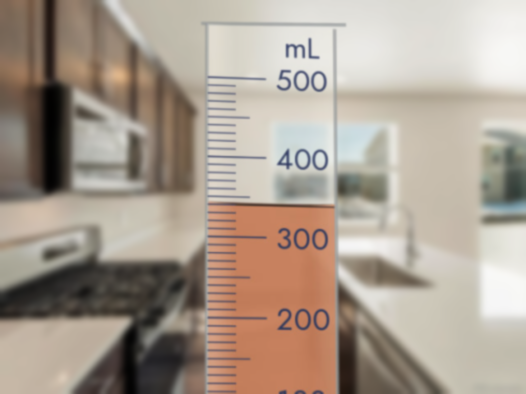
340 mL
